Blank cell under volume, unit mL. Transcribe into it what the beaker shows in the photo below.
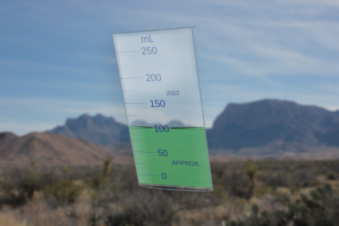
100 mL
